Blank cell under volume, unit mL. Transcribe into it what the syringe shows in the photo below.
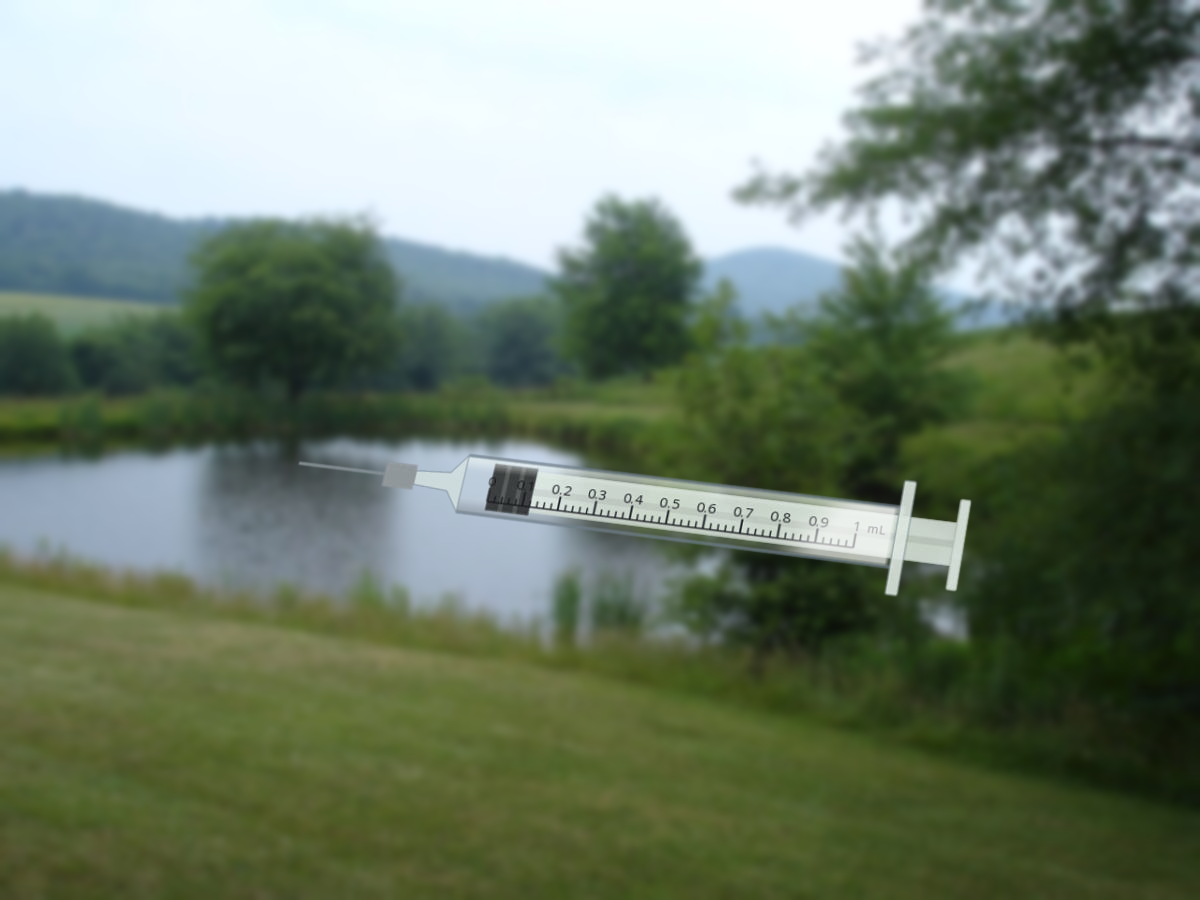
0 mL
